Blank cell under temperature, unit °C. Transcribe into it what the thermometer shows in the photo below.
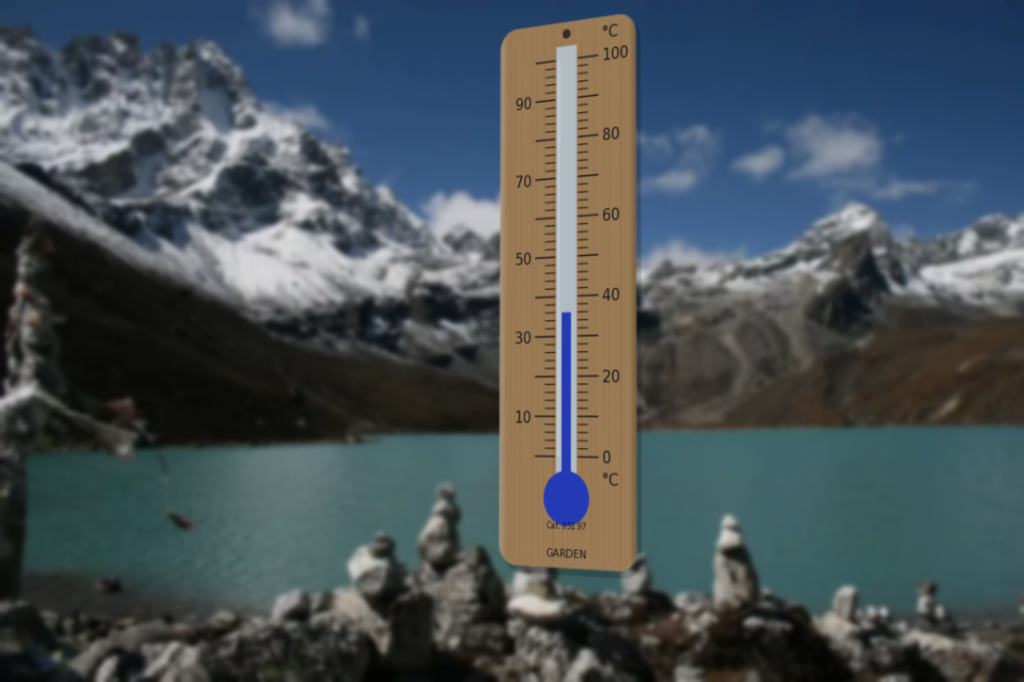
36 °C
